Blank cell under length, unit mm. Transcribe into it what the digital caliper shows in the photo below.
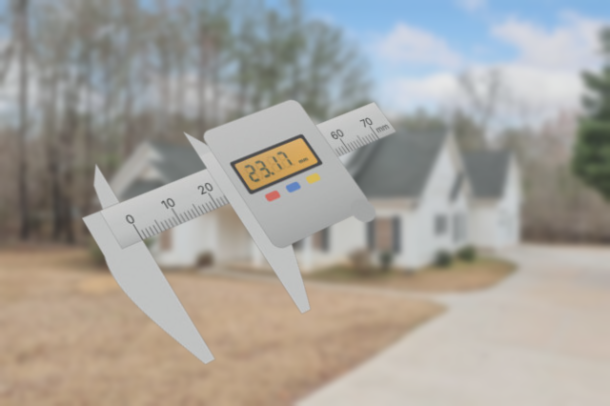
23.17 mm
